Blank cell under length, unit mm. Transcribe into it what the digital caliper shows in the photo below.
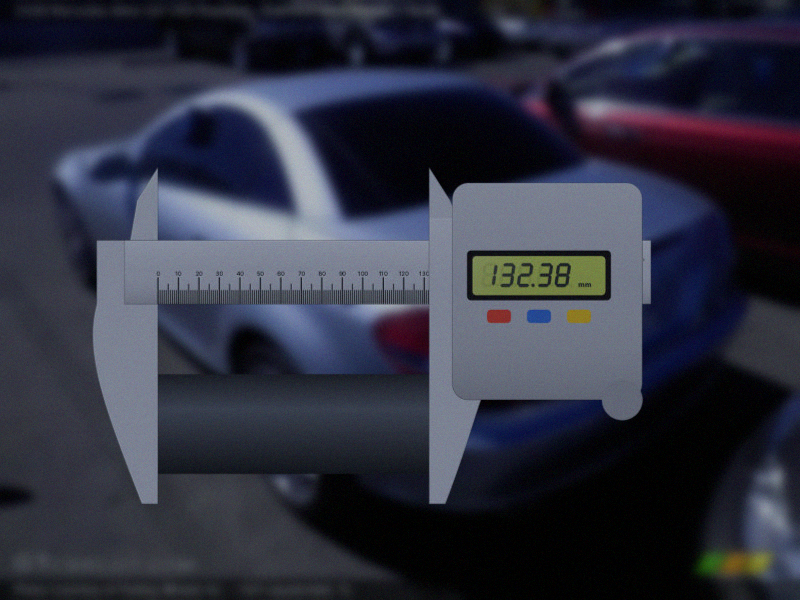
132.38 mm
